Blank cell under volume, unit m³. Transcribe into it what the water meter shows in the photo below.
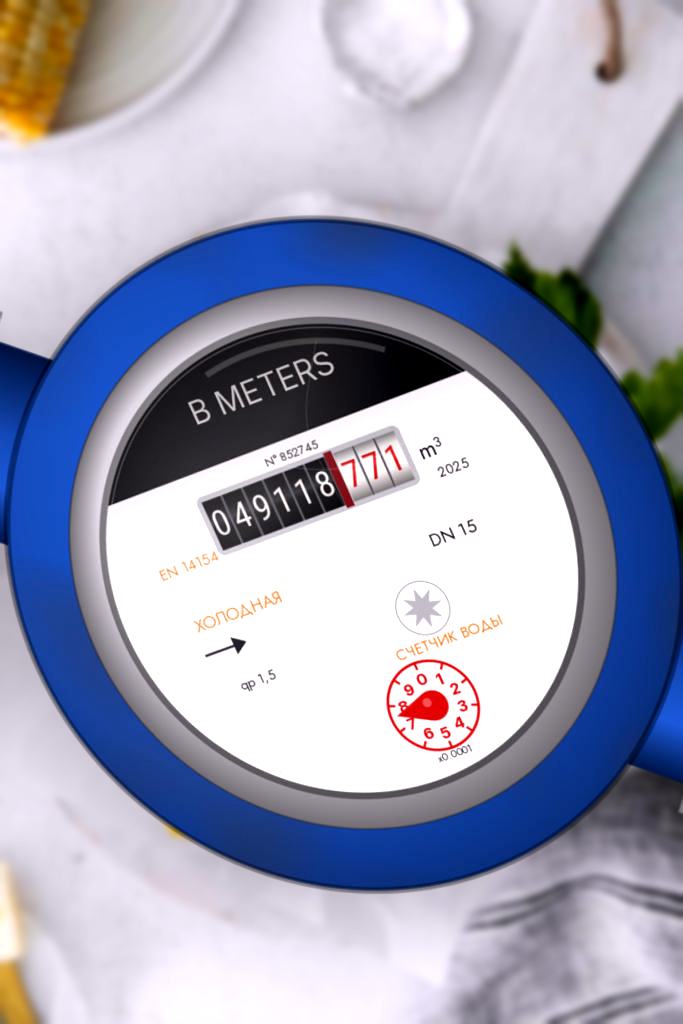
49118.7717 m³
